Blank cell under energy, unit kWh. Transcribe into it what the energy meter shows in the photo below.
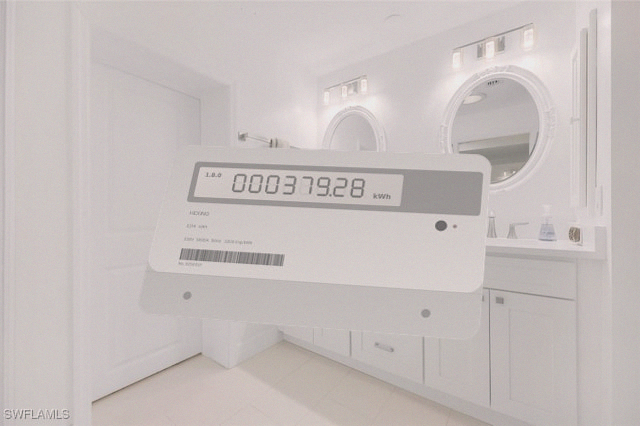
379.28 kWh
